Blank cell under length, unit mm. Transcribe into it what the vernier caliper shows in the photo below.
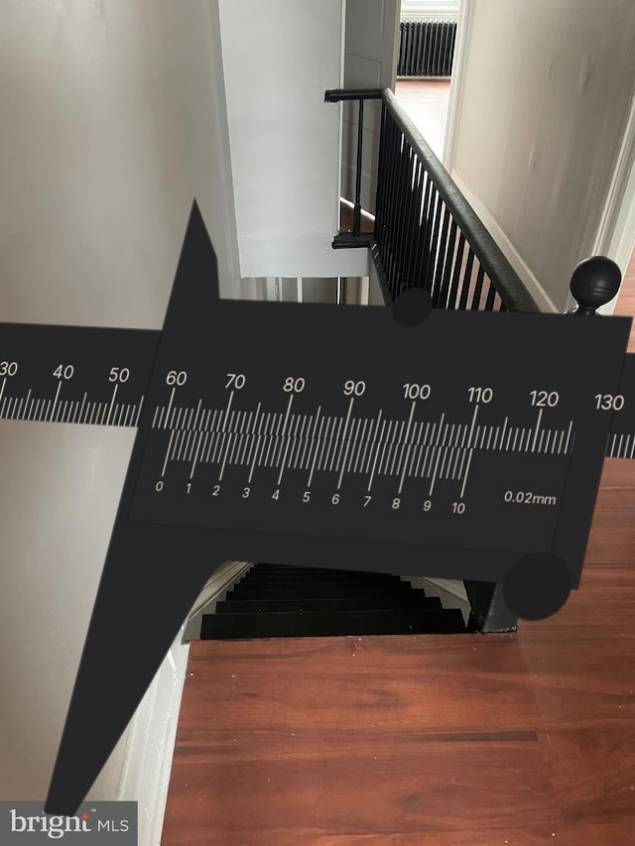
61.6 mm
